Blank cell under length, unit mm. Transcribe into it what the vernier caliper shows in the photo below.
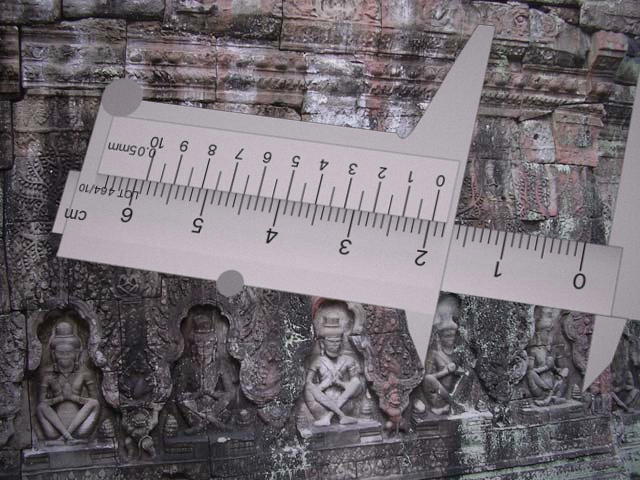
19.6 mm
